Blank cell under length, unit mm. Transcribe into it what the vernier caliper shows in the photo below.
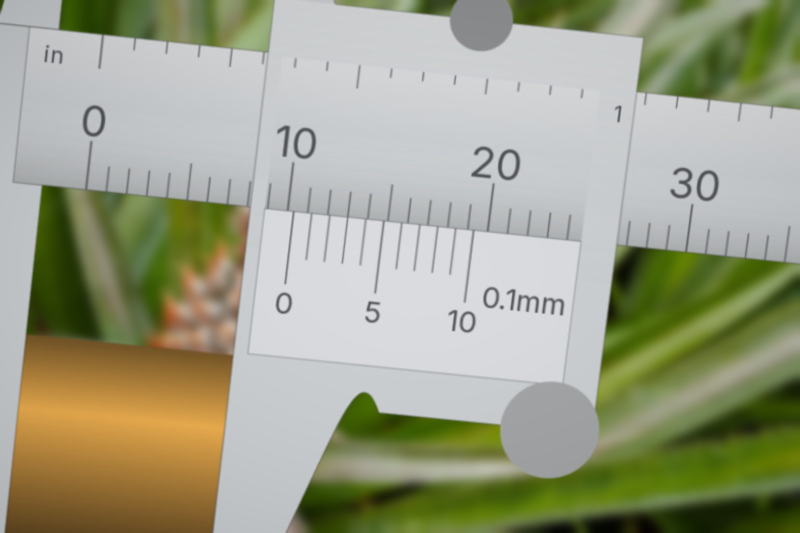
10.3 mm
